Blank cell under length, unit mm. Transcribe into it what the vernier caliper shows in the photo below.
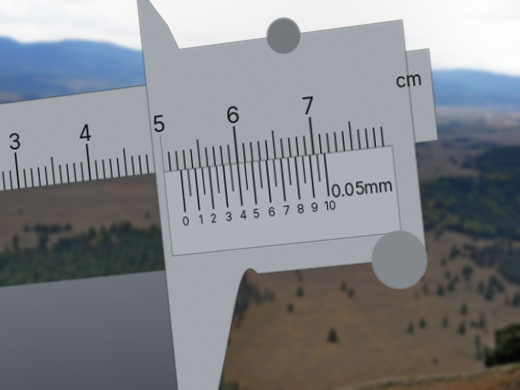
52.4 mm
